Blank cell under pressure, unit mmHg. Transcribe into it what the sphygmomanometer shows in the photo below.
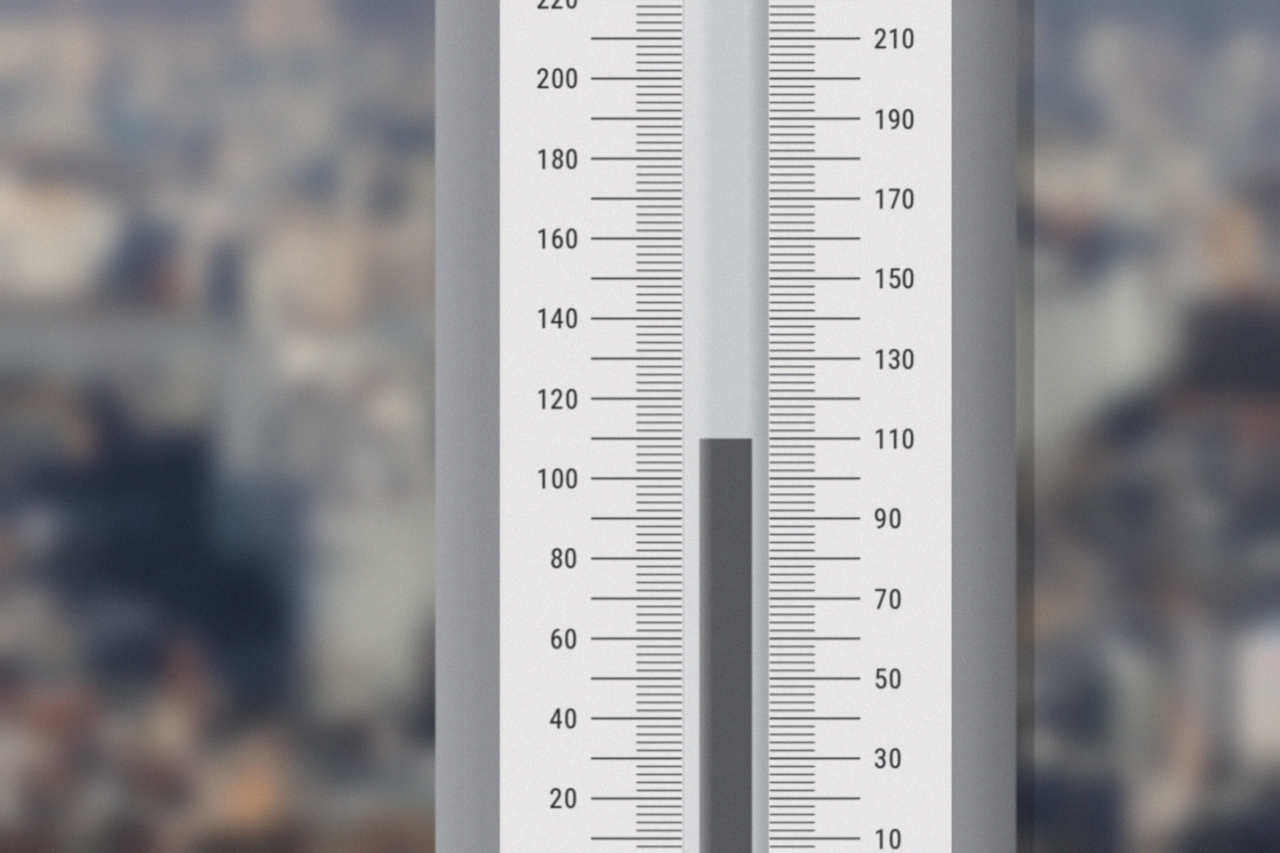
110 mmHg
